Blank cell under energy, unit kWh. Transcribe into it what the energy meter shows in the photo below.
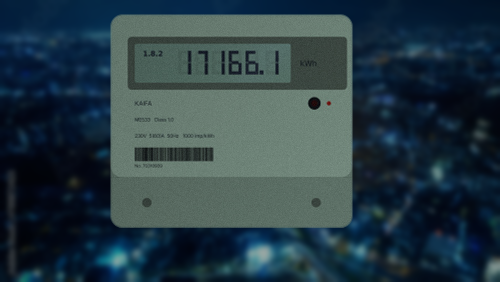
17166.1 kWh
